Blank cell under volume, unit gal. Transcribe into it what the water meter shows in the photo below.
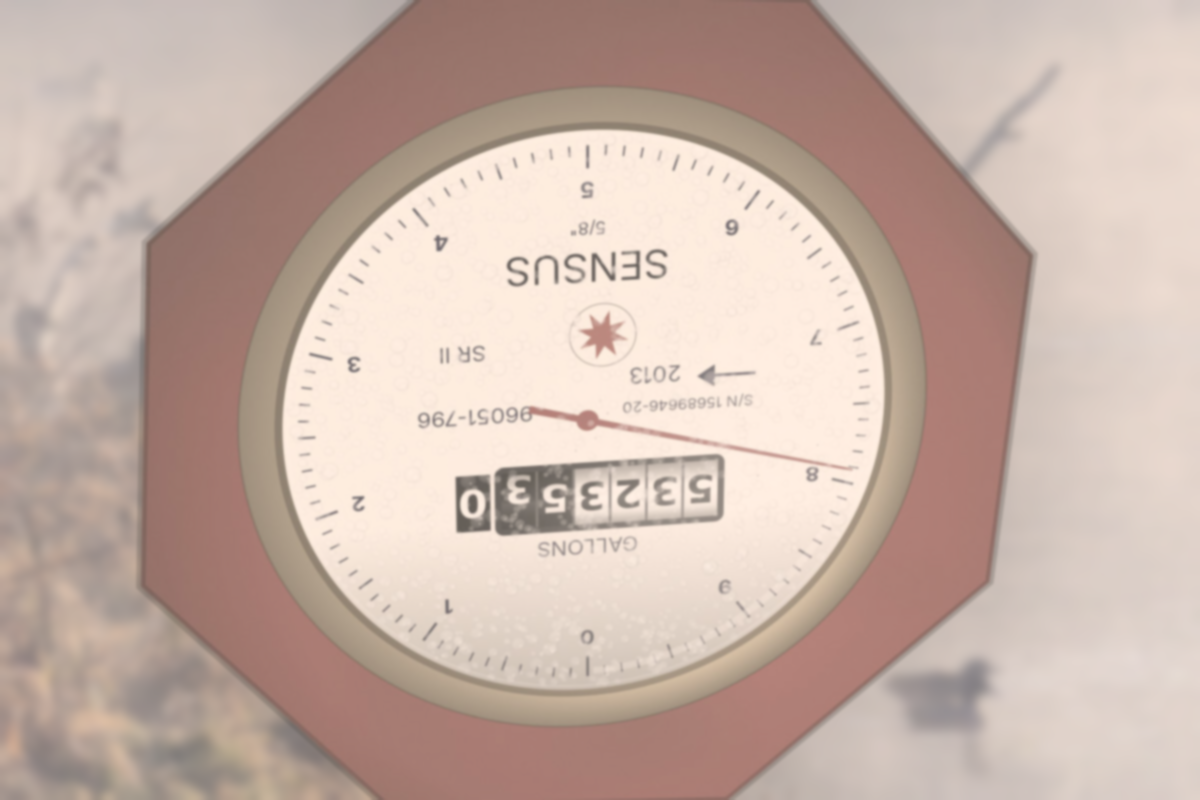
5323527.9 gal
